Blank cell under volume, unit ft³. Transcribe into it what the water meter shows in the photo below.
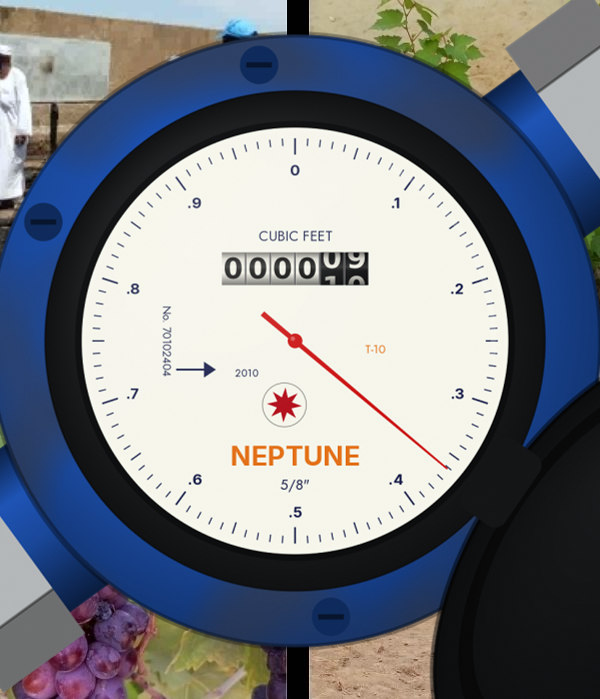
9.36 ft³
